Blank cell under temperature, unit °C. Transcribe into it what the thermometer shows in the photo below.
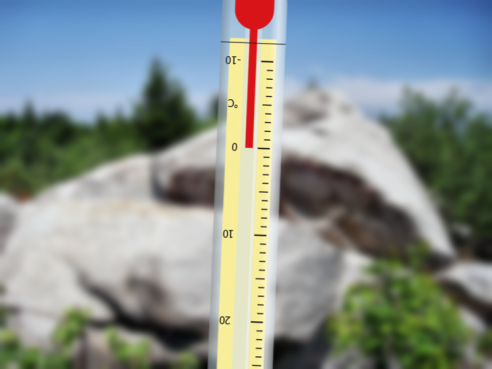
0 °C
